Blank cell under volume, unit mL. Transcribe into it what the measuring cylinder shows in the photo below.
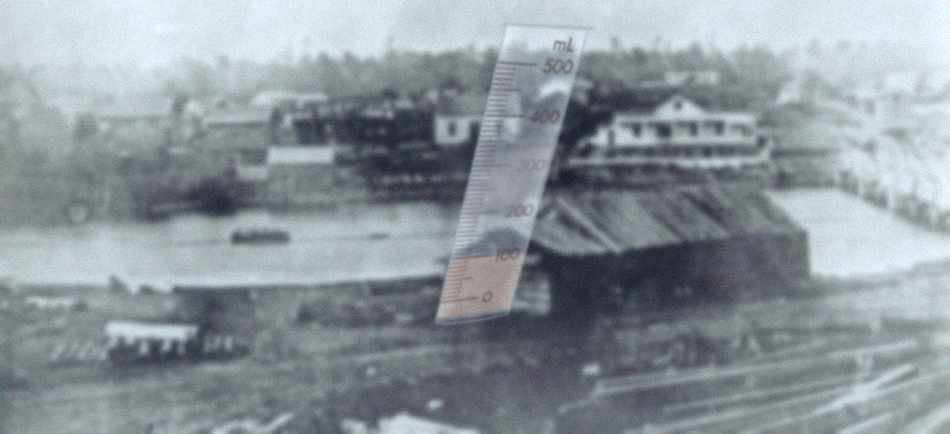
100 mL
